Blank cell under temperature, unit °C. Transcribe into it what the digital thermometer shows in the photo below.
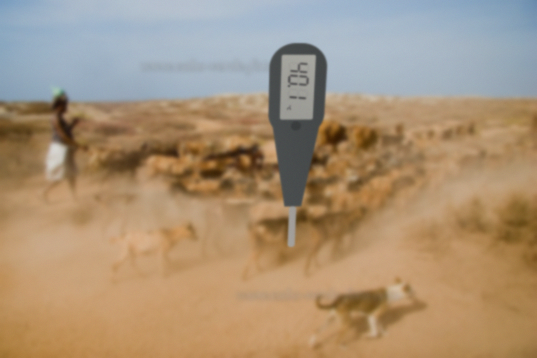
40.1 °C
